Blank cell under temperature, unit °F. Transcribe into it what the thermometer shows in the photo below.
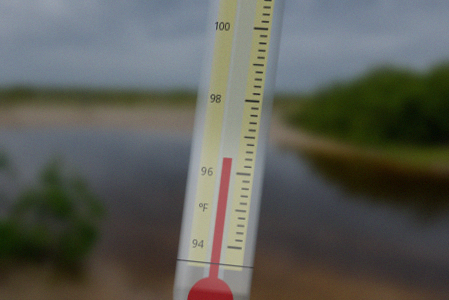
96.4 °F
